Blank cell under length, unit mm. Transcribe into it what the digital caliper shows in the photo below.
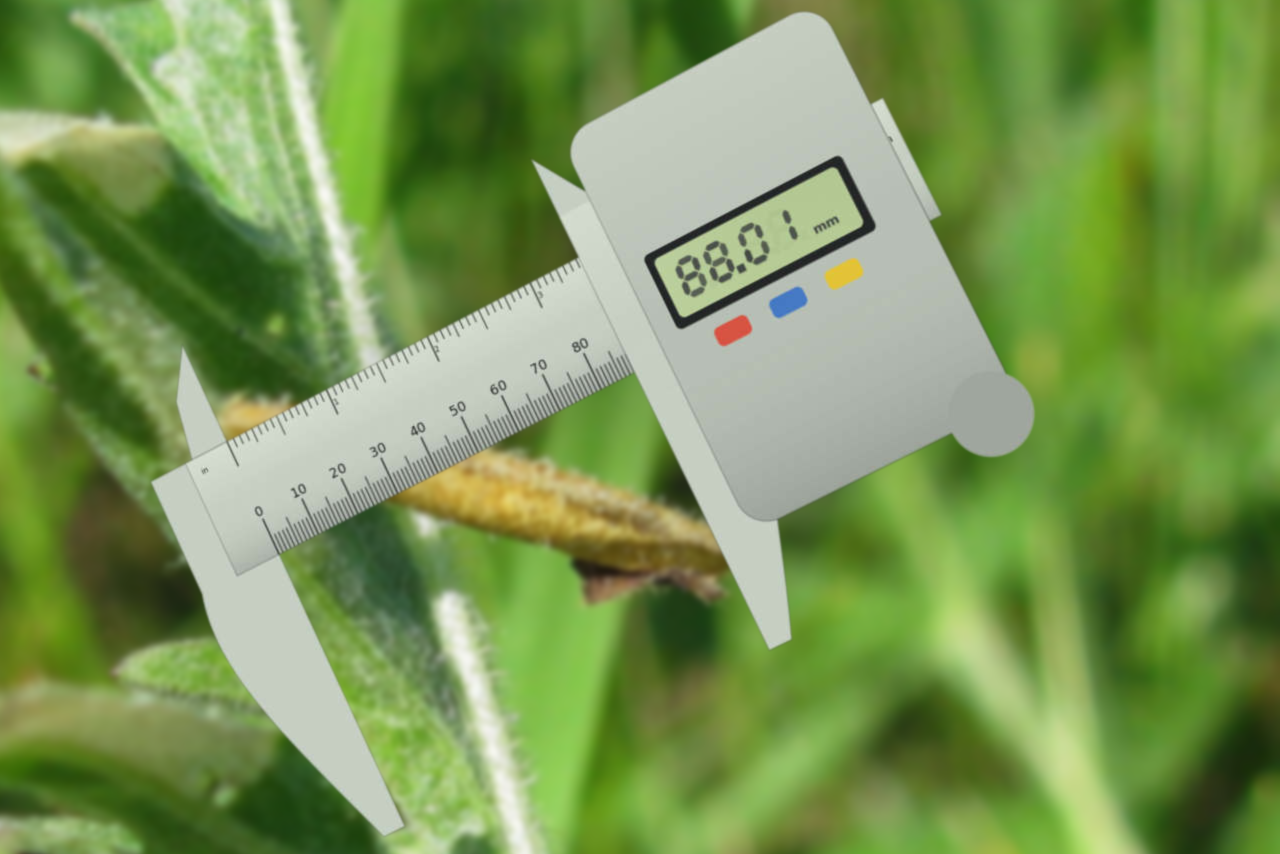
88.01 mm
